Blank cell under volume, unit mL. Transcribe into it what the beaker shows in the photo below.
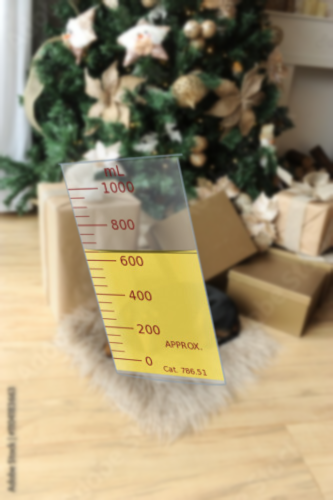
650 mL
